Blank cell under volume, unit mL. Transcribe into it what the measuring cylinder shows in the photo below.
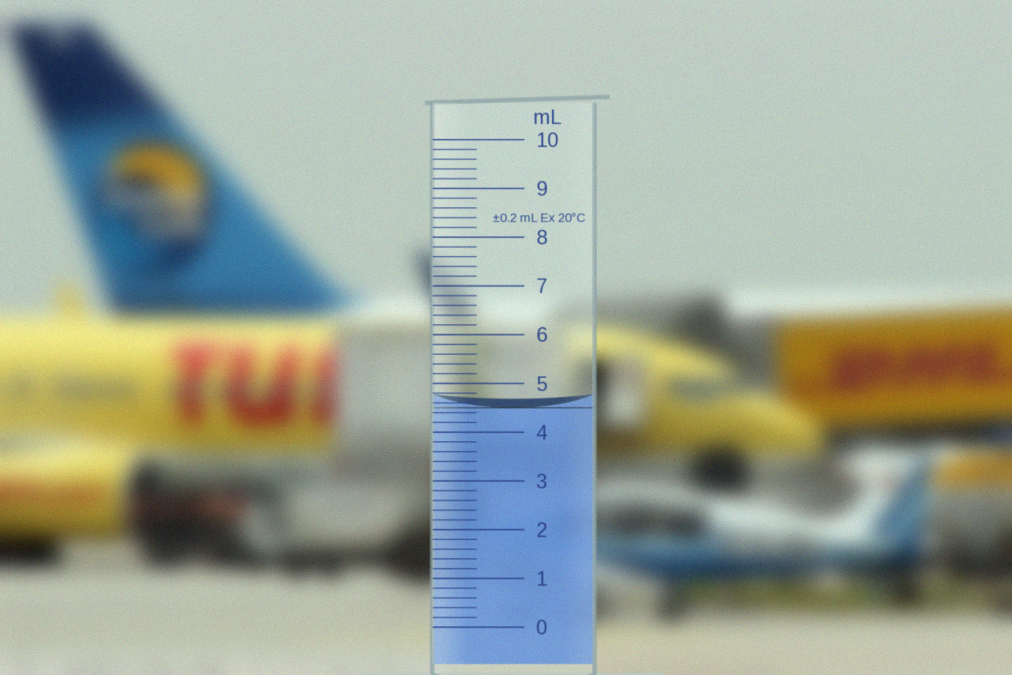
4.5 mL
